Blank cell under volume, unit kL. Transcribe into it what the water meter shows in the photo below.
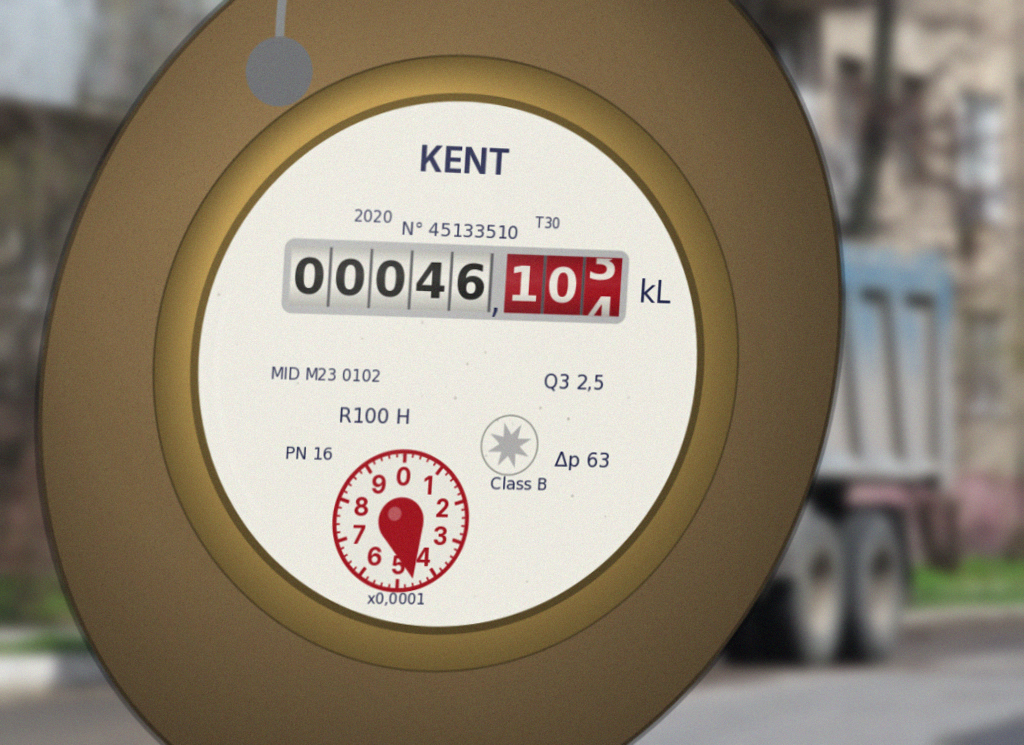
46.1034 kL
